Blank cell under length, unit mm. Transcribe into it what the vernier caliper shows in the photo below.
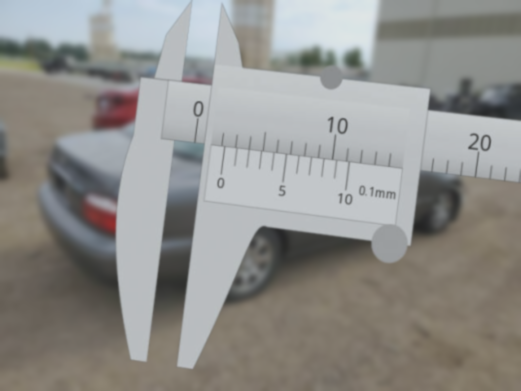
2.2 mm
